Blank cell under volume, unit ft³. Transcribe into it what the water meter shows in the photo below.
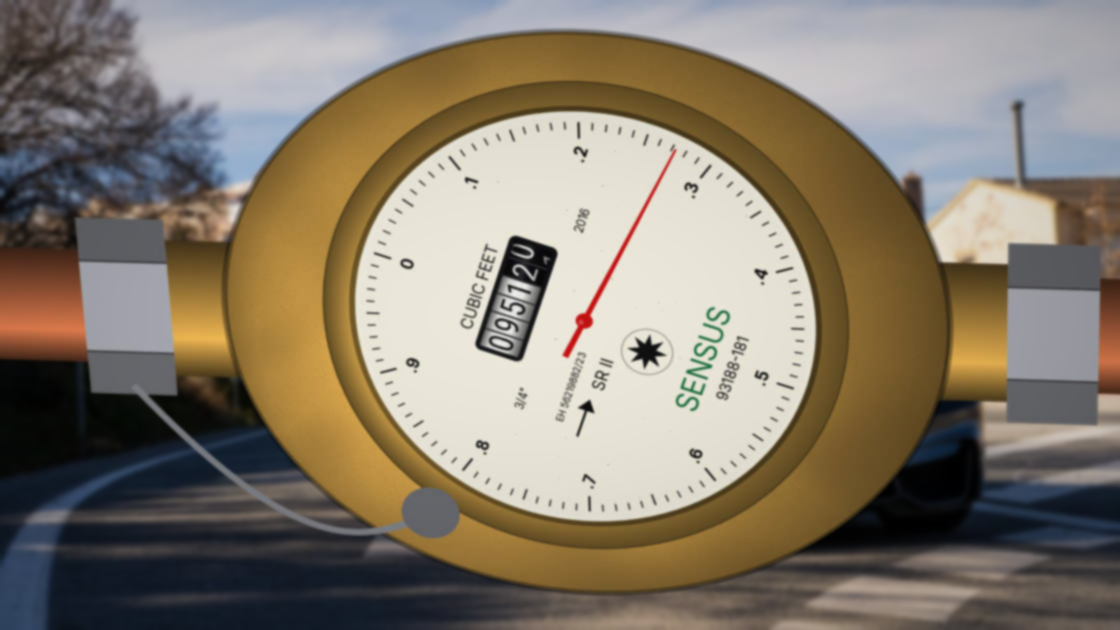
95120.27 ft³
